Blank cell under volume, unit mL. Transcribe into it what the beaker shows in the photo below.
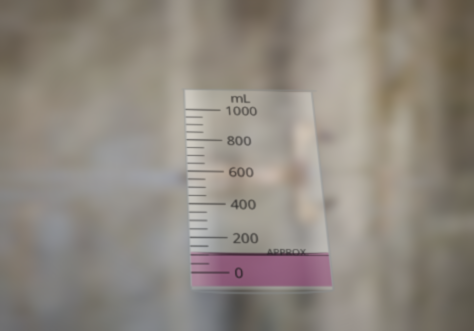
100 mL
